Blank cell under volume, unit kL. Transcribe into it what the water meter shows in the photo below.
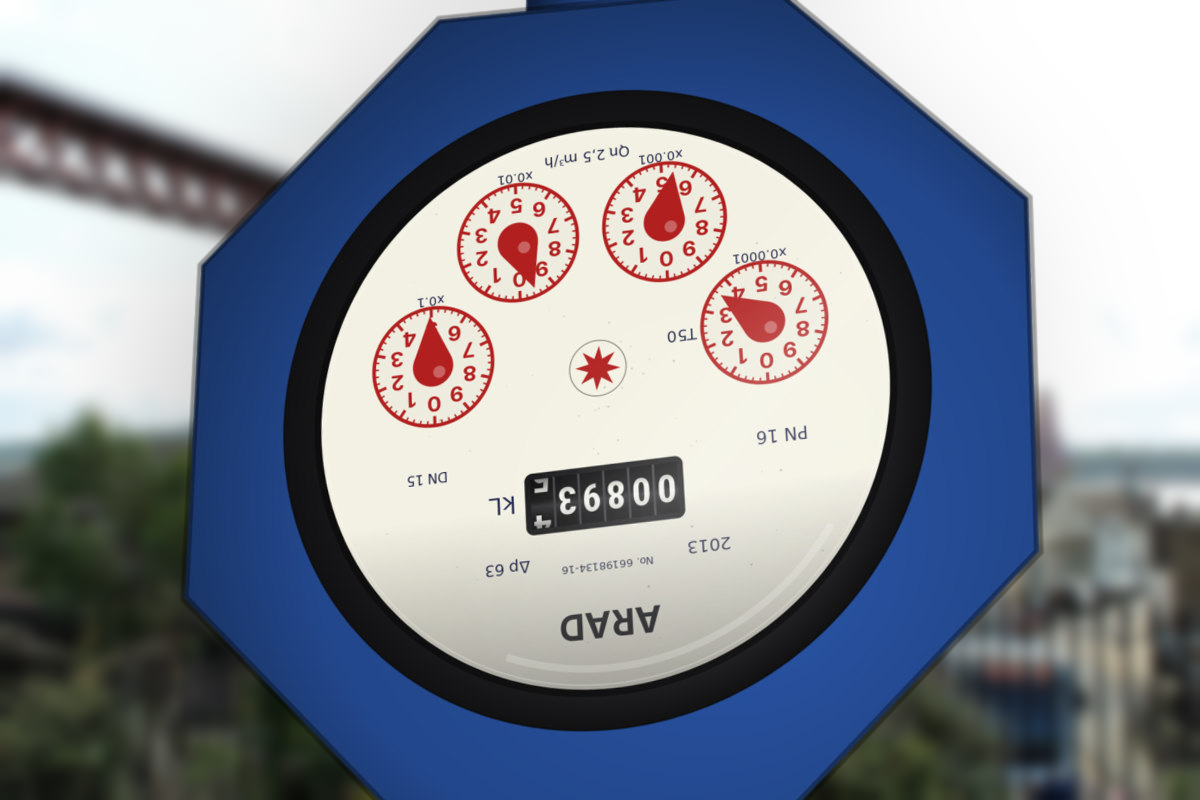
8934.4953 kL
